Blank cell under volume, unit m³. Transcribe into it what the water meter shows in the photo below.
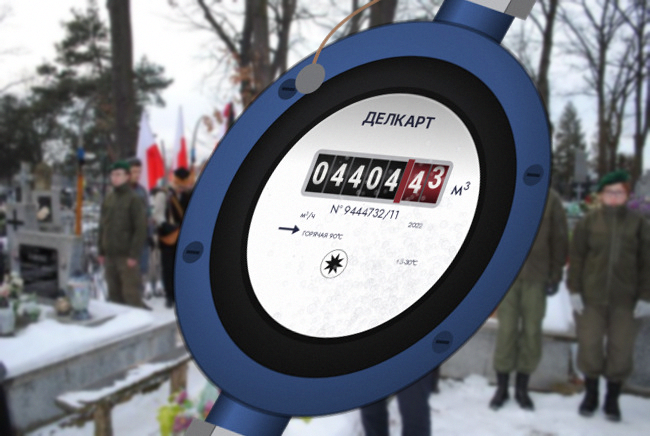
4404.43 m³
